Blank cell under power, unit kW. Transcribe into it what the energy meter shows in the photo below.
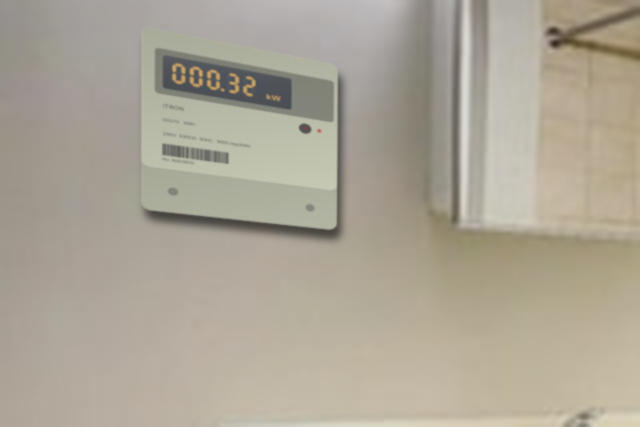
0.32 kW
